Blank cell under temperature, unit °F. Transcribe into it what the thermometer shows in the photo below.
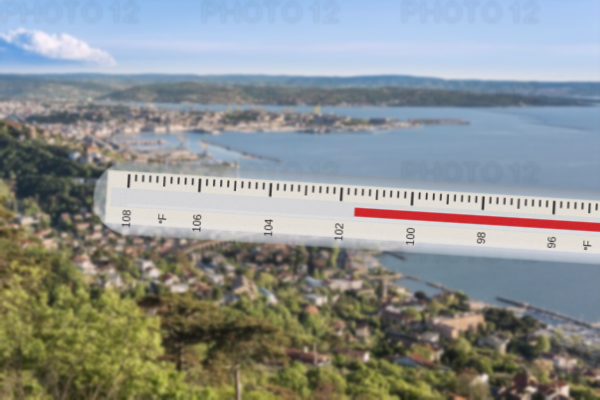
101.6 °F
